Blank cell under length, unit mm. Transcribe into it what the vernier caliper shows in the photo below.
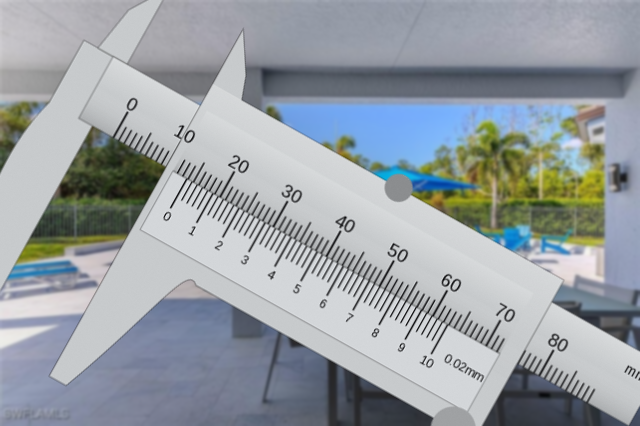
13.8 mm
